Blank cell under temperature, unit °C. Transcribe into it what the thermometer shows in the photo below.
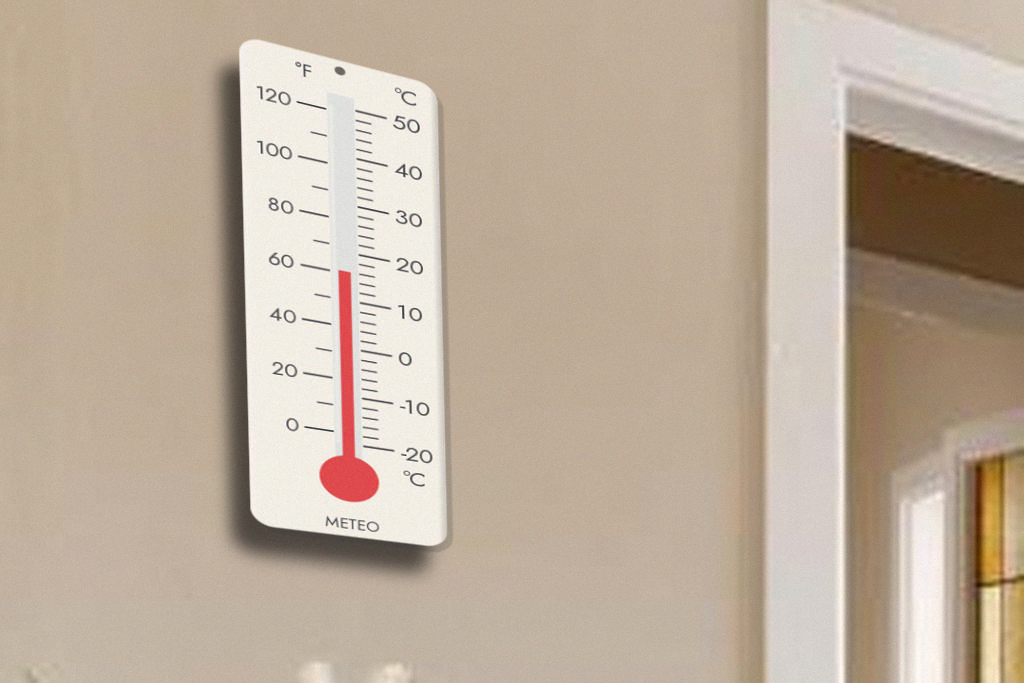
16 °C
